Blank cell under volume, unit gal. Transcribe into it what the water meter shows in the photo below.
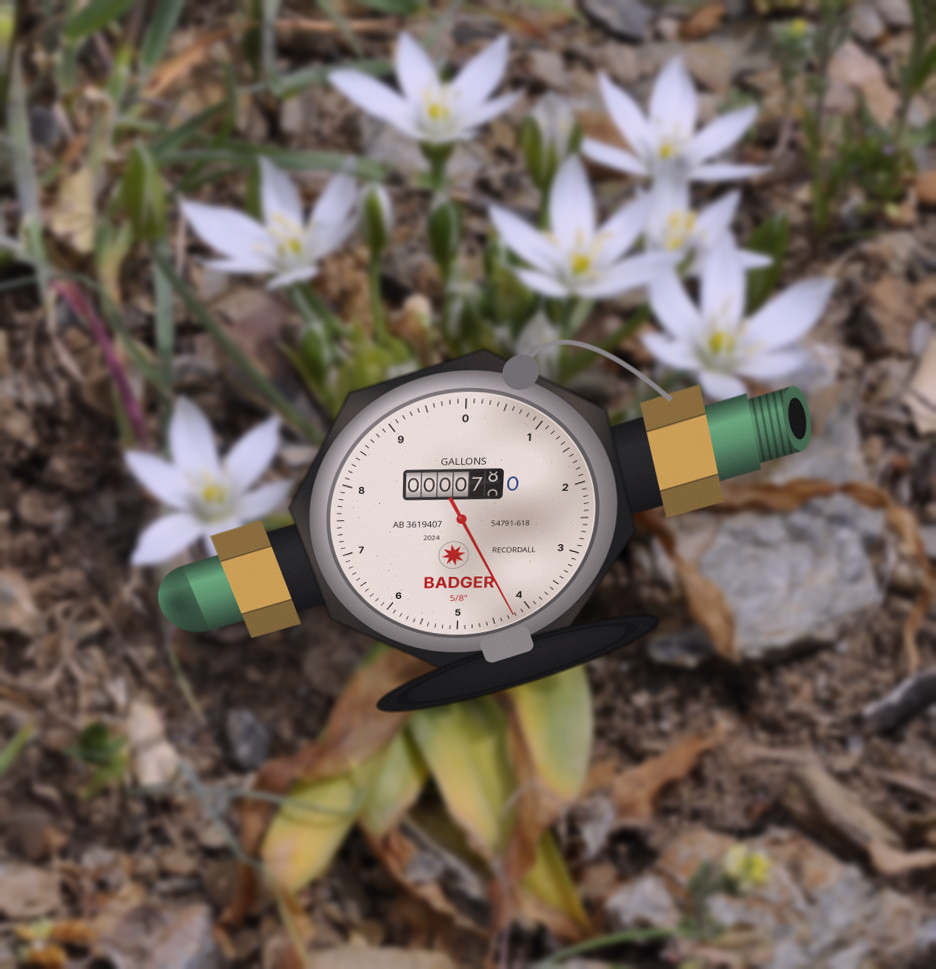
784.2 gal
